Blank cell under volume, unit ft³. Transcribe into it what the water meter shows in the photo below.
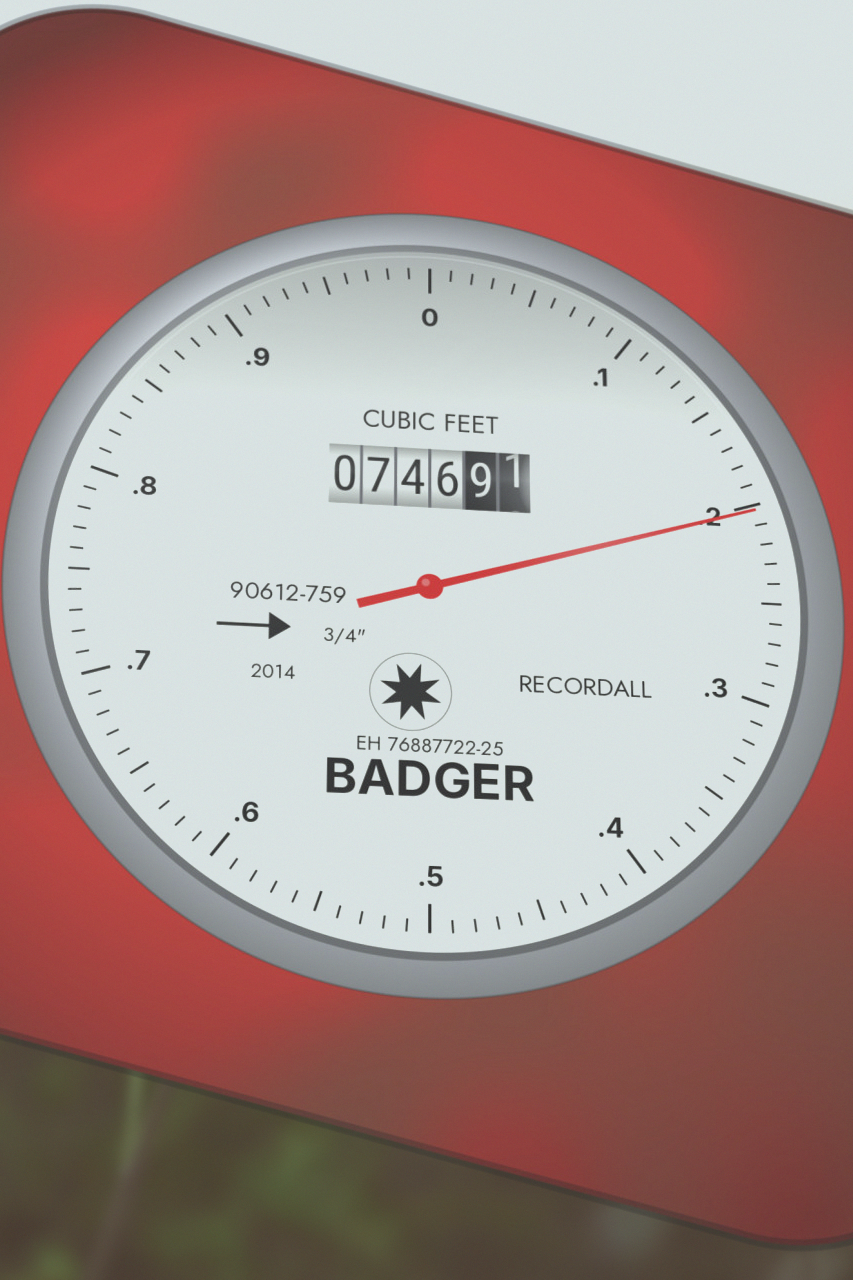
74691.20 ft³
